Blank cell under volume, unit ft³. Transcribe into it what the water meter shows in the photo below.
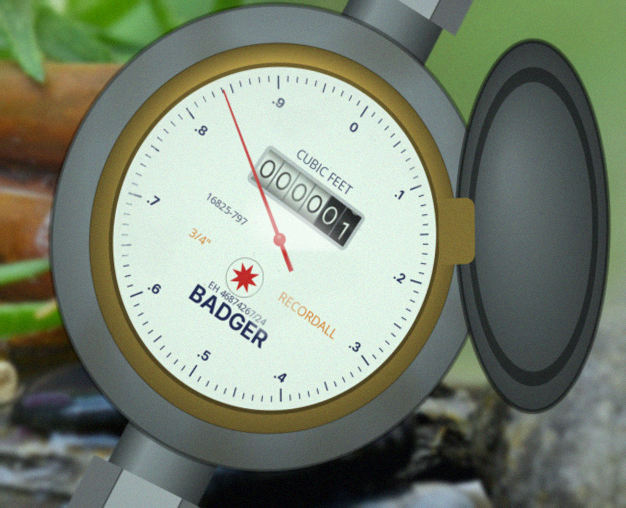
0.84 ft³
